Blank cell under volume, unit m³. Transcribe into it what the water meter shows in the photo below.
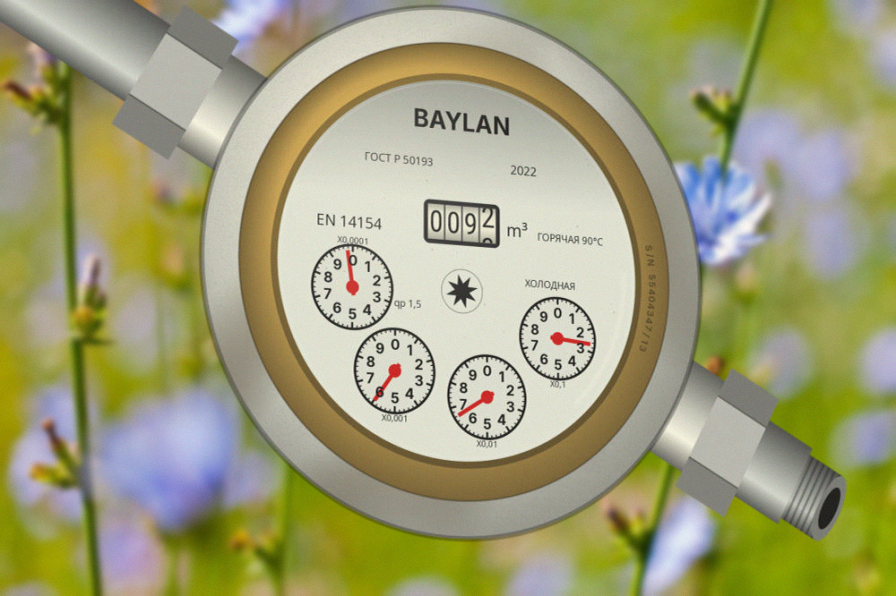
92.2659 m³
